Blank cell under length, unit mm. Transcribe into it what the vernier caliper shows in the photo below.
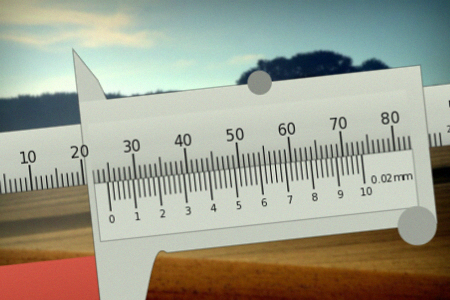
24.6 mm
